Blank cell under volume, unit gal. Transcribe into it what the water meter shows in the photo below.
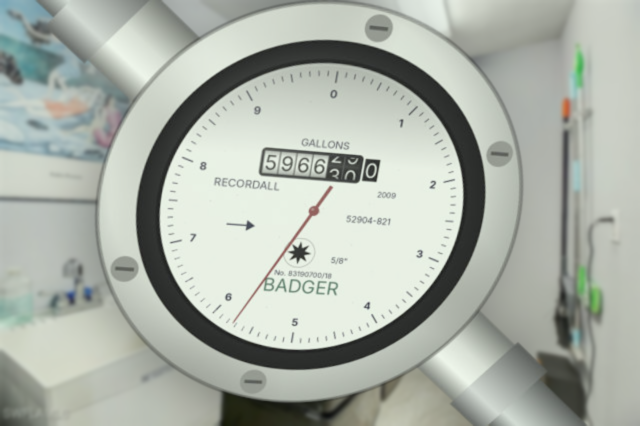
5966295.7 gal
